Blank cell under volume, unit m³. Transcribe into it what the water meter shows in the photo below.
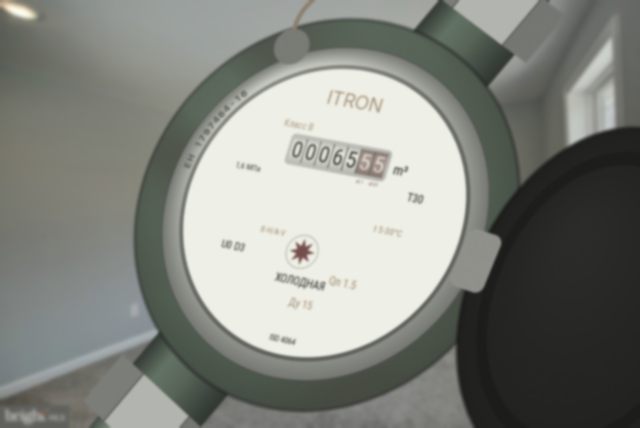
65.55 m³
